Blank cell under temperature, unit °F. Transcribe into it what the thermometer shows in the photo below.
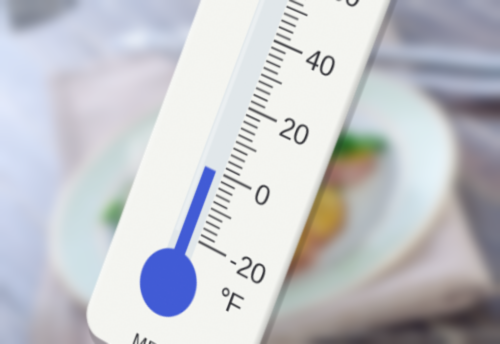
0 °F
